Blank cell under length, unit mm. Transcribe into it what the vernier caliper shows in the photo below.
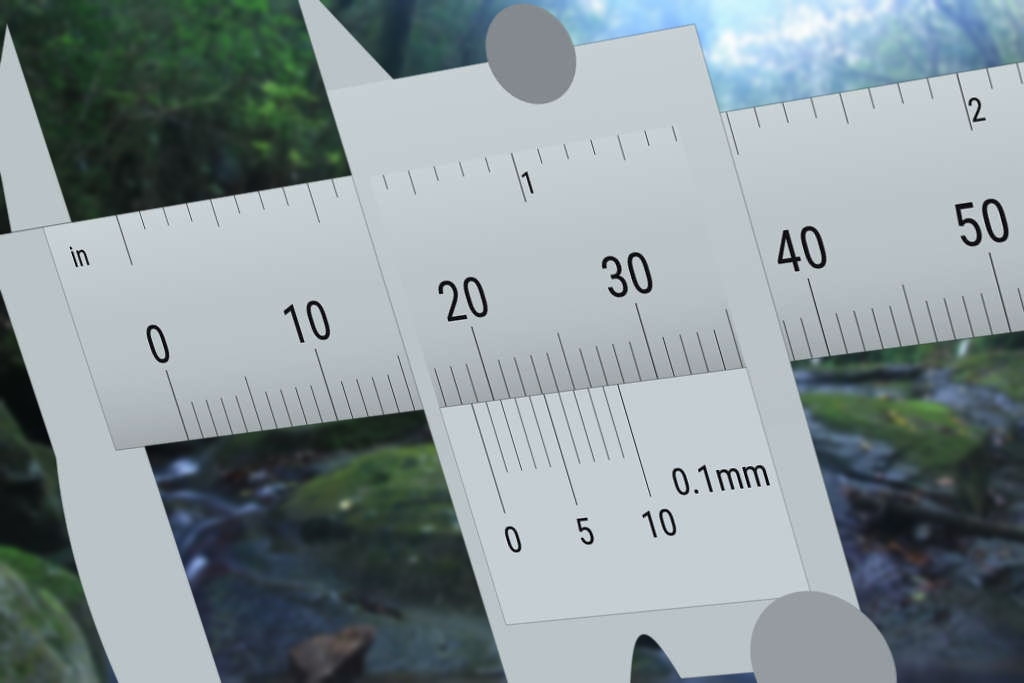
18.6 mm
